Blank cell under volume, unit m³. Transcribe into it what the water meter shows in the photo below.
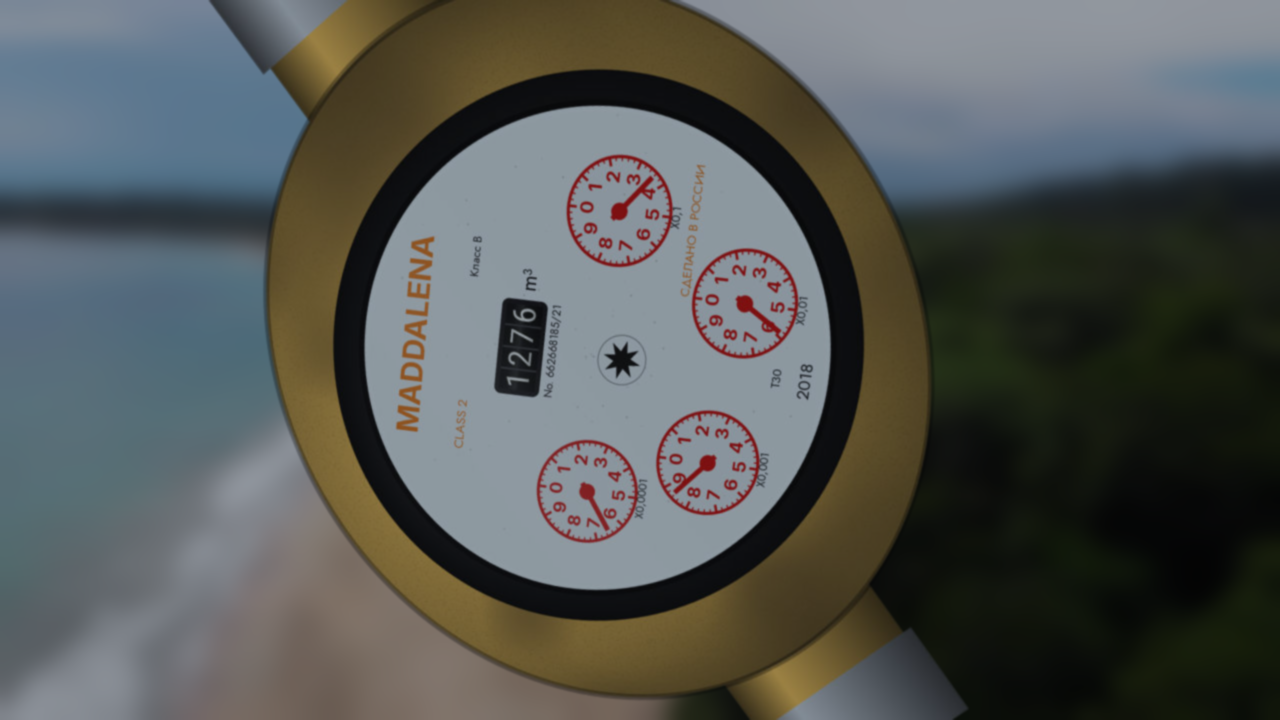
1276.3586 m³
